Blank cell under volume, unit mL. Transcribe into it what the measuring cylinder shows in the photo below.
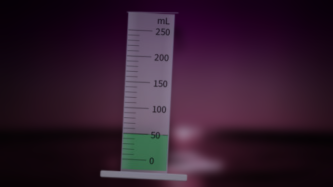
50 mL
